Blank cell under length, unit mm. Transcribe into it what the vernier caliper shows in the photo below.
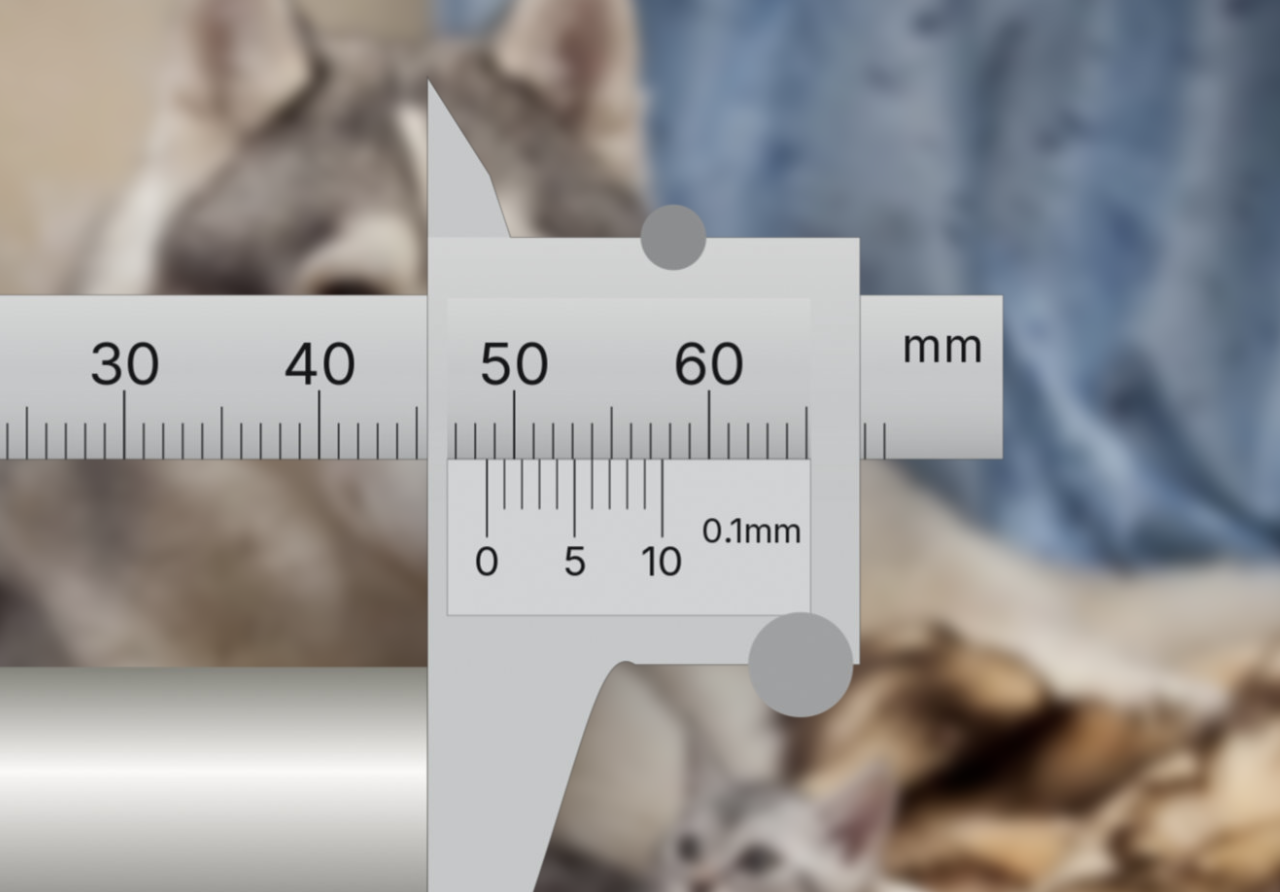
48.6 mm
